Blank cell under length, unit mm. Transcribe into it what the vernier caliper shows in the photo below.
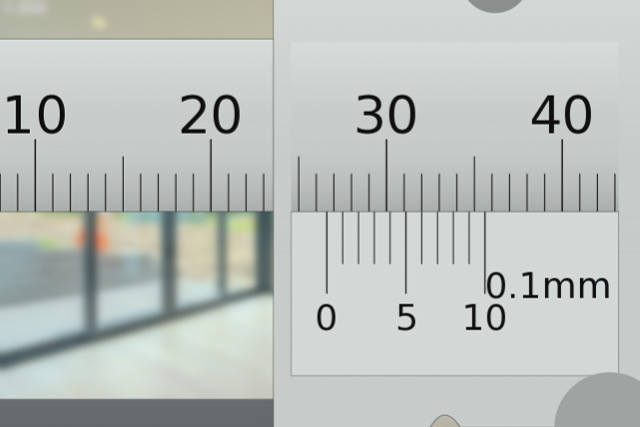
26.6 mm
